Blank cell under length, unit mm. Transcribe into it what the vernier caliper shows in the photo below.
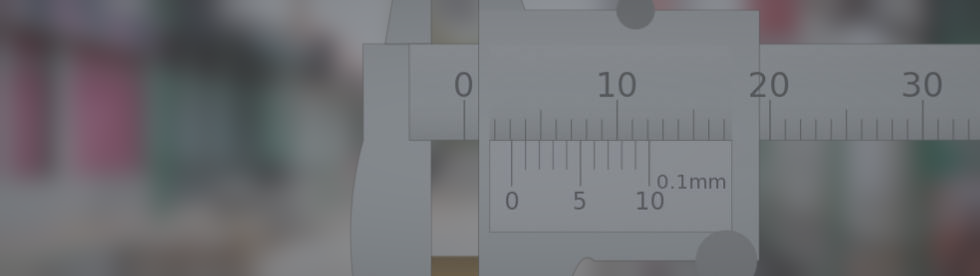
3.1 mm
